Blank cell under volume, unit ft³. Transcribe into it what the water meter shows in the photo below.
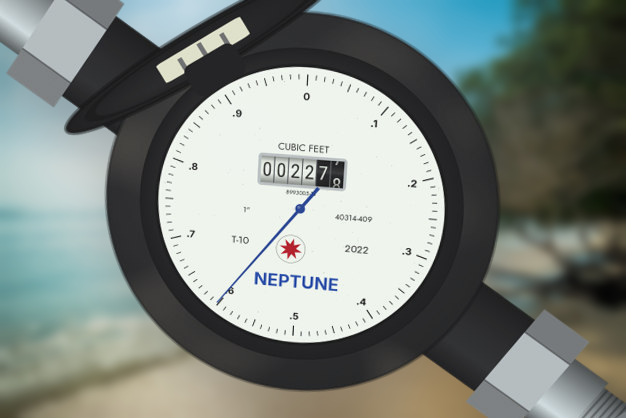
2277.60 ft³
